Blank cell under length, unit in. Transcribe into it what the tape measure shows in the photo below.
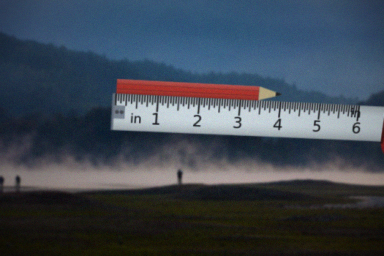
4 in
